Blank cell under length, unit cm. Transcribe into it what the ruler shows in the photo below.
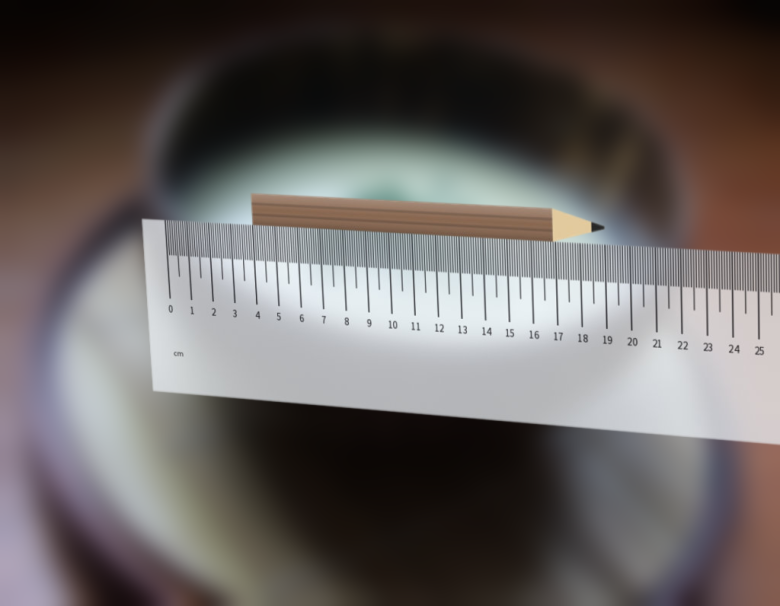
15 cm
